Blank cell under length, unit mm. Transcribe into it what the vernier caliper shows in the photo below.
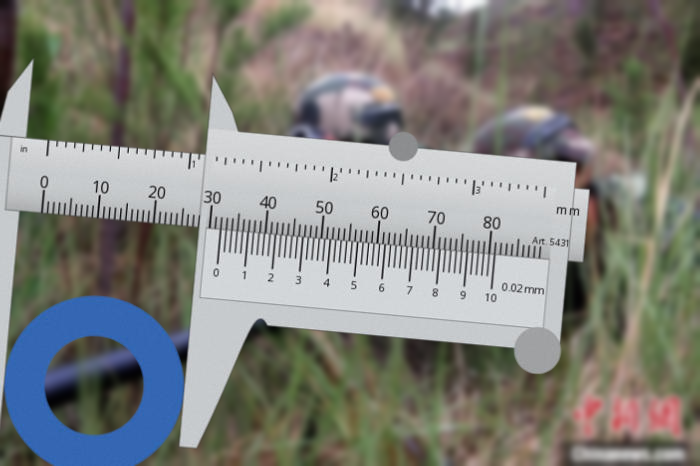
32.0 mm
